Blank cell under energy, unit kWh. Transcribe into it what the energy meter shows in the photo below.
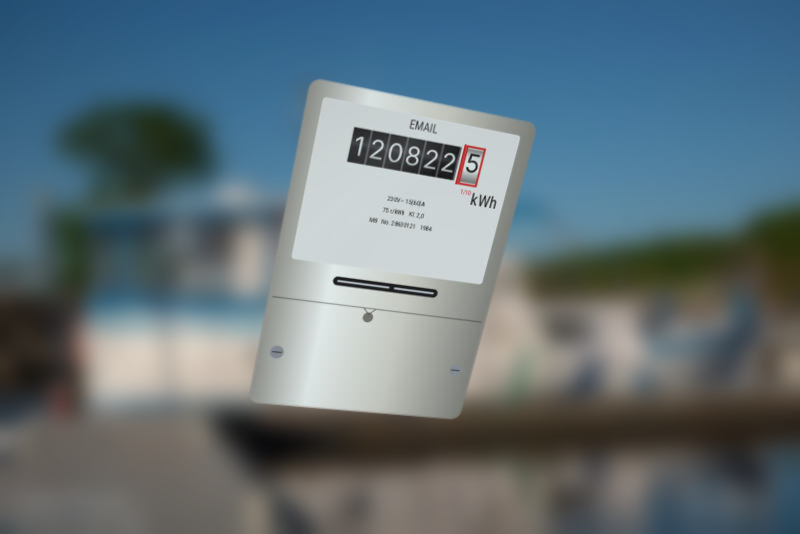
120822.5 kWh
